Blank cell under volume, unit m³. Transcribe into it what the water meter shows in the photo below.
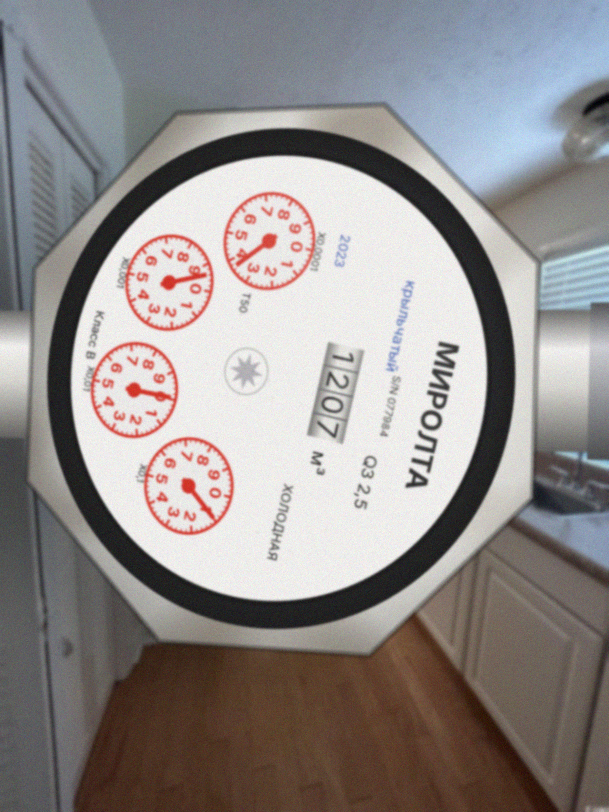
1207.0993 m³
